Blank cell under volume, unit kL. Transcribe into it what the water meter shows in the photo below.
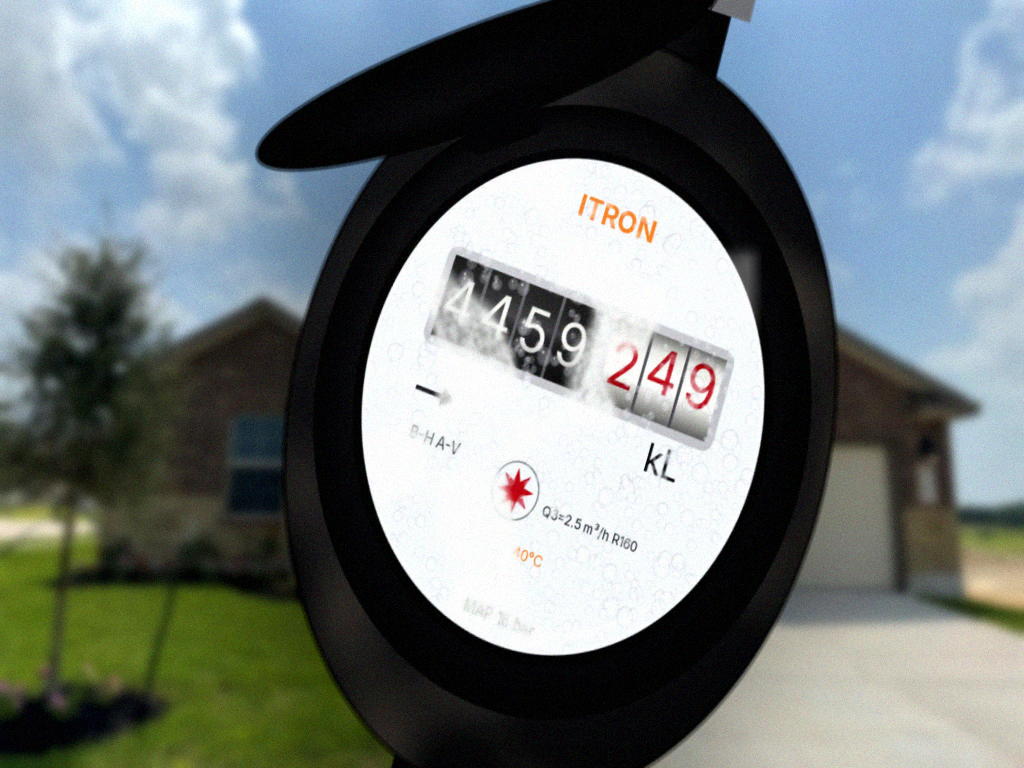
4459.249 kL
